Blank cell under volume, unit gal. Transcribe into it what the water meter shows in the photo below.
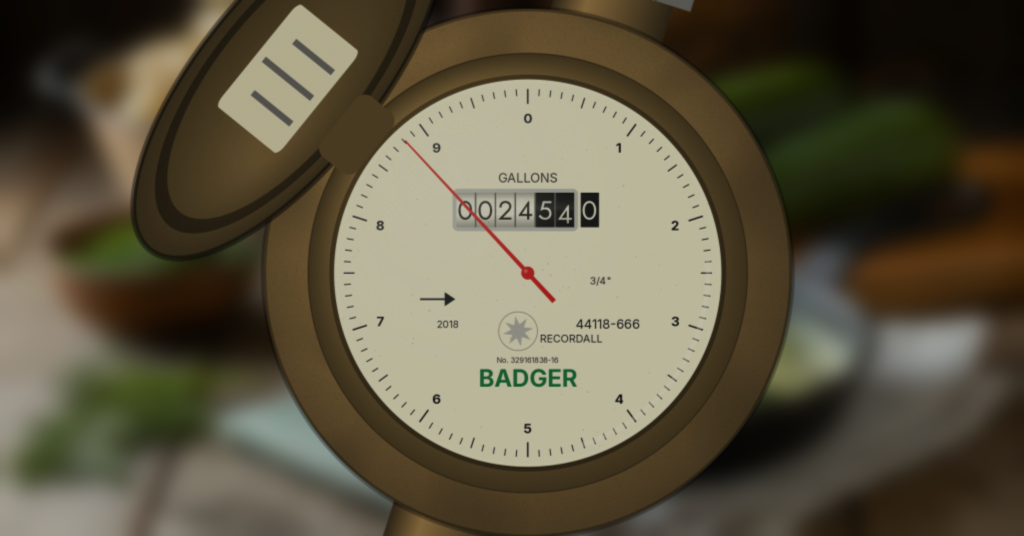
24538.8 gal
